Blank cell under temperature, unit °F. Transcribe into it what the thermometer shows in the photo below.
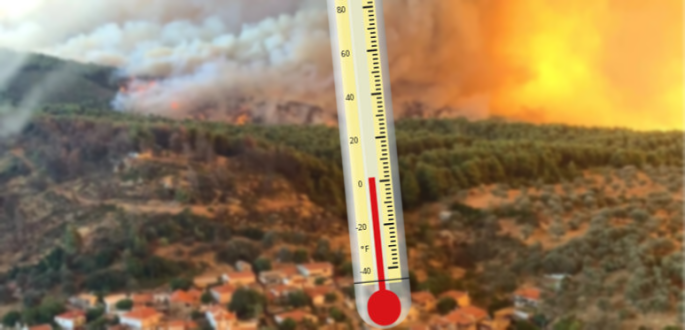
2 °F
